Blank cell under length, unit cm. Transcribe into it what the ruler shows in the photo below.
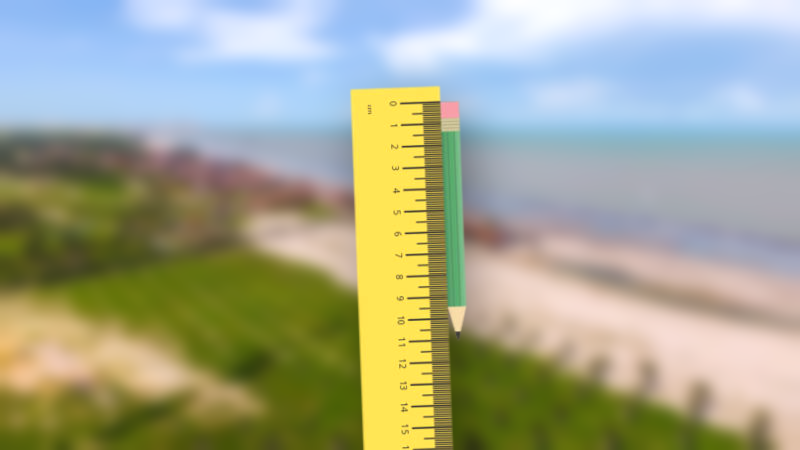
11 cm
